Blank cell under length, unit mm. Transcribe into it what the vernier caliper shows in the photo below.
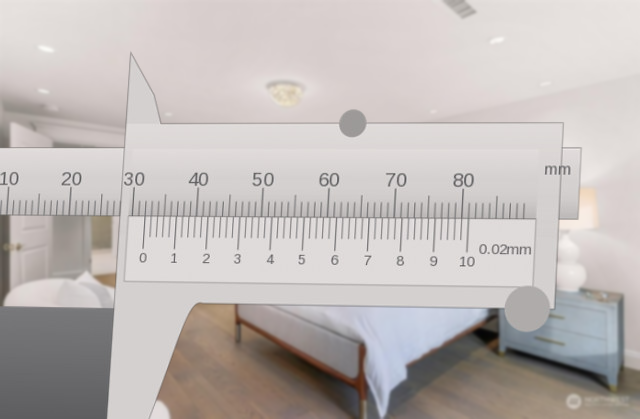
32.0 mm
